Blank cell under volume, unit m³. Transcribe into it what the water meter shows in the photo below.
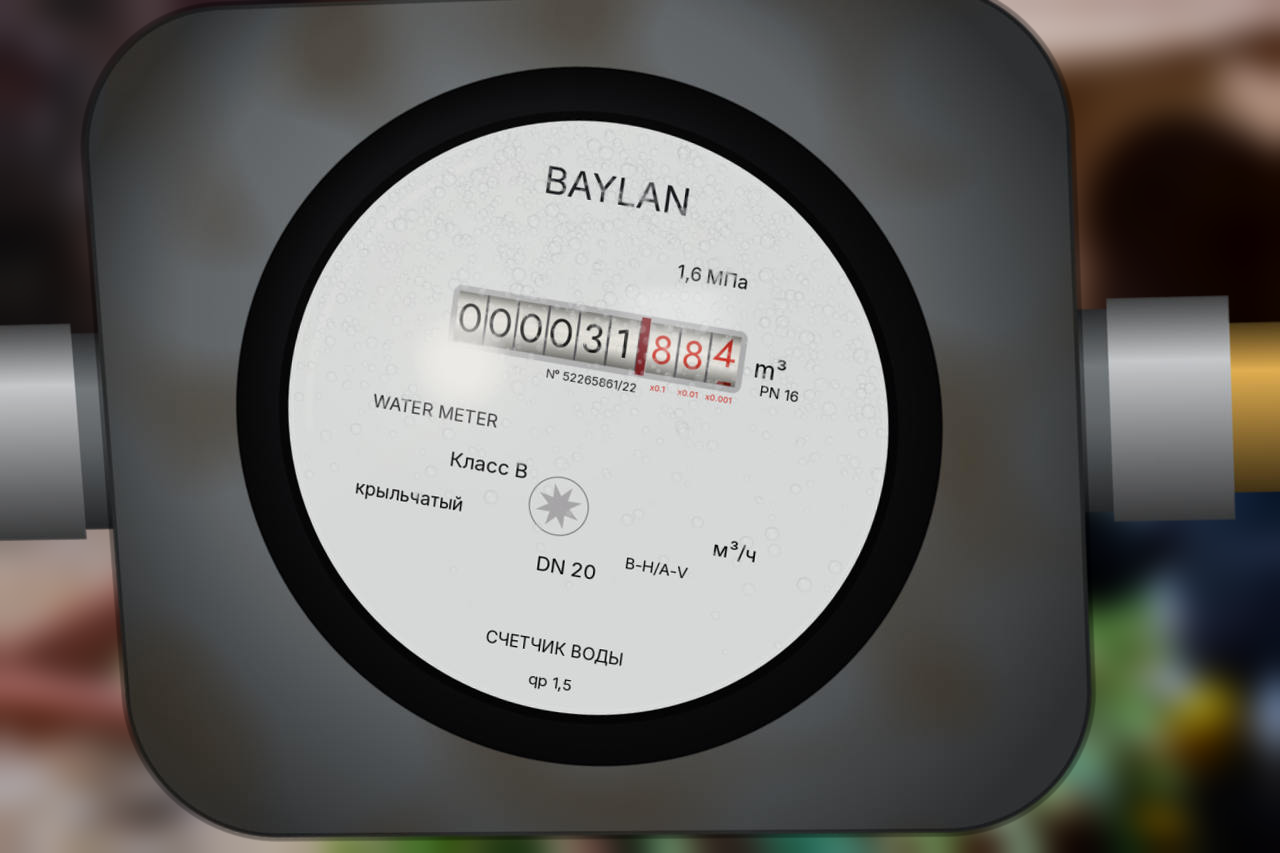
31.884 m³
